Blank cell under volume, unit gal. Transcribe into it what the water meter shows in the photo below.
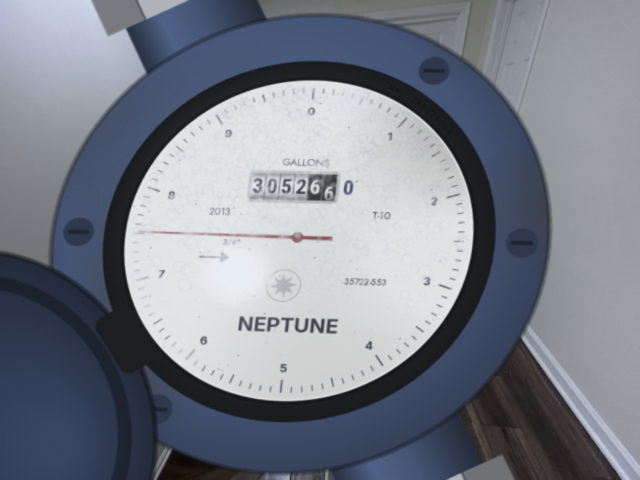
3052657.5 gal
